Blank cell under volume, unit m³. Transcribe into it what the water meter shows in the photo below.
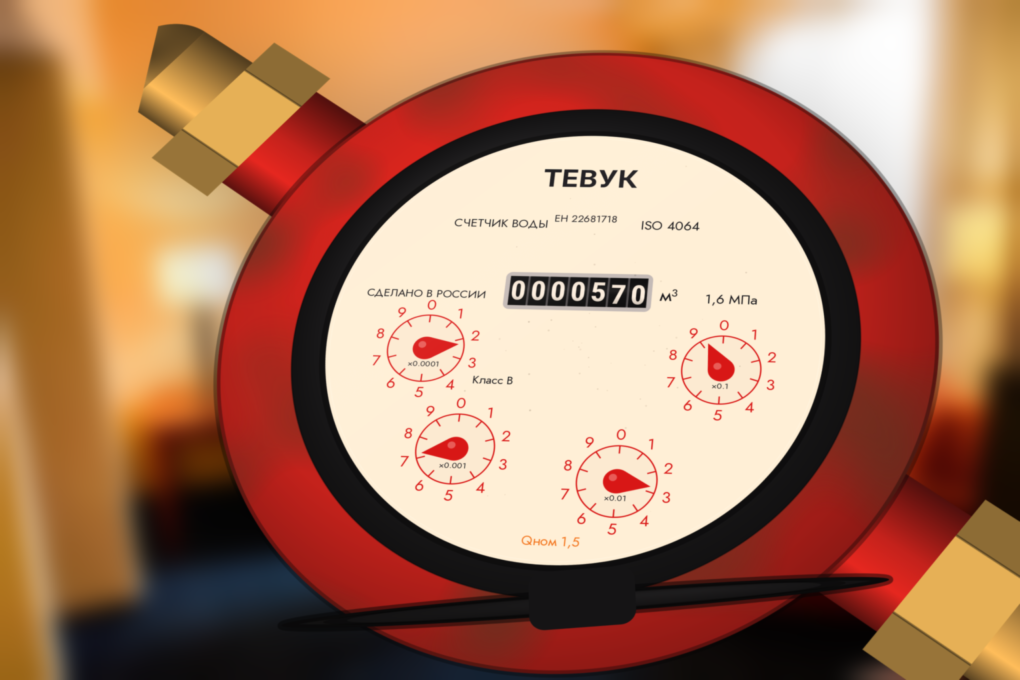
569.9272 m³
